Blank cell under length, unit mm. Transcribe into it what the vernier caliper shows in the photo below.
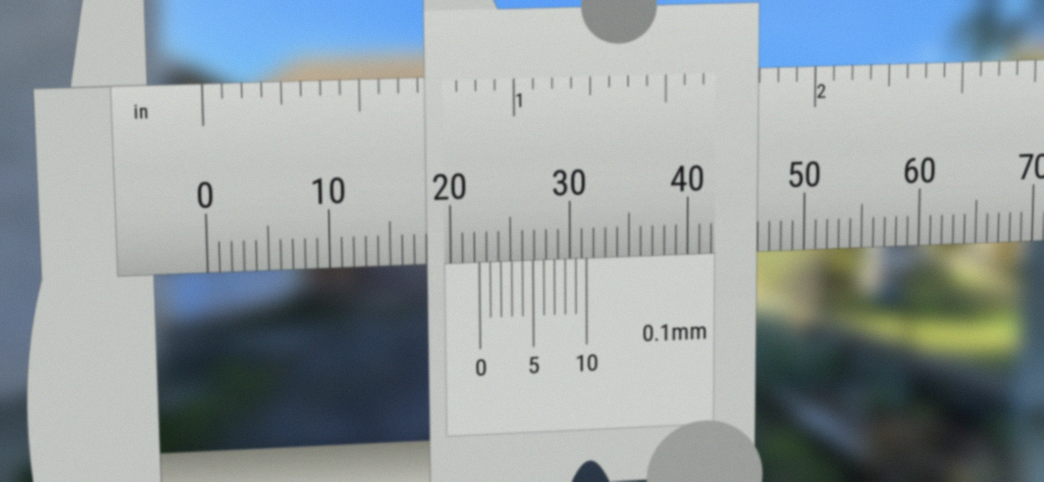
22.4 mm
